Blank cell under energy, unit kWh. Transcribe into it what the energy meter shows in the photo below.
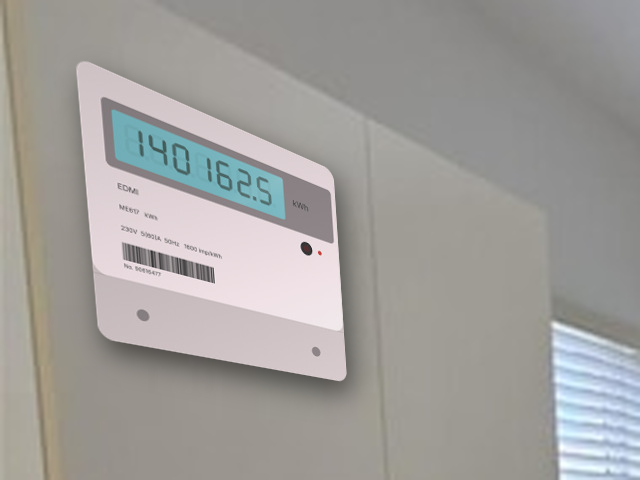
140162.5 kWh
